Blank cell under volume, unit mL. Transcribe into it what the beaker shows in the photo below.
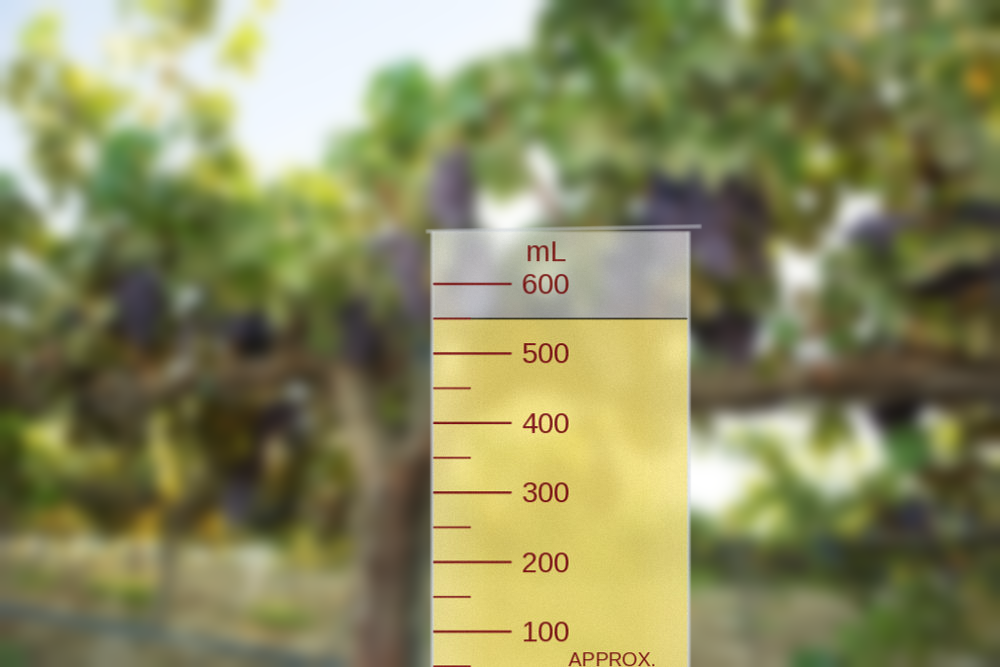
550 mL
